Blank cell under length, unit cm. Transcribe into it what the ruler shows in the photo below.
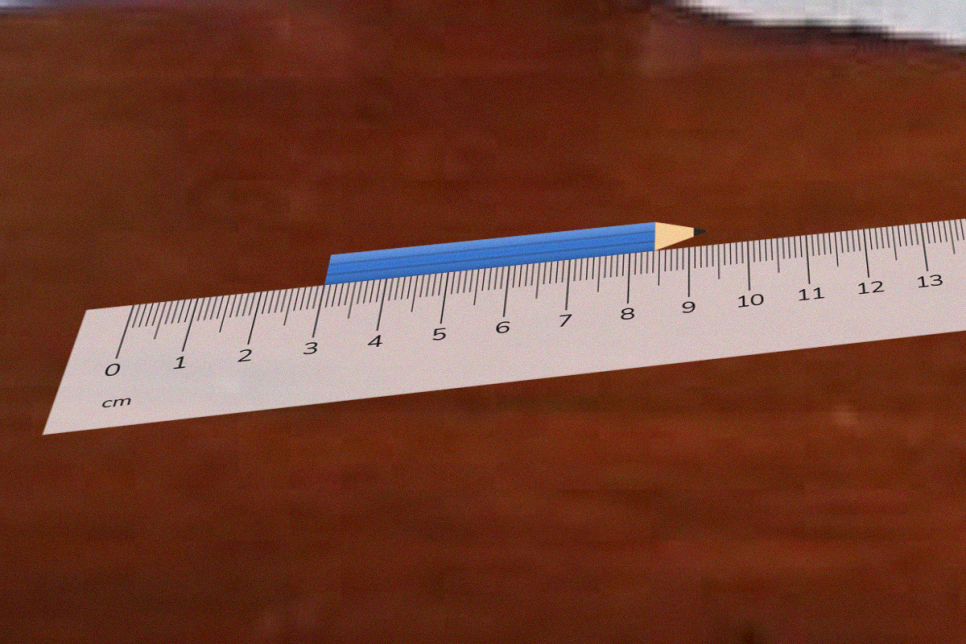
6.3 cm
